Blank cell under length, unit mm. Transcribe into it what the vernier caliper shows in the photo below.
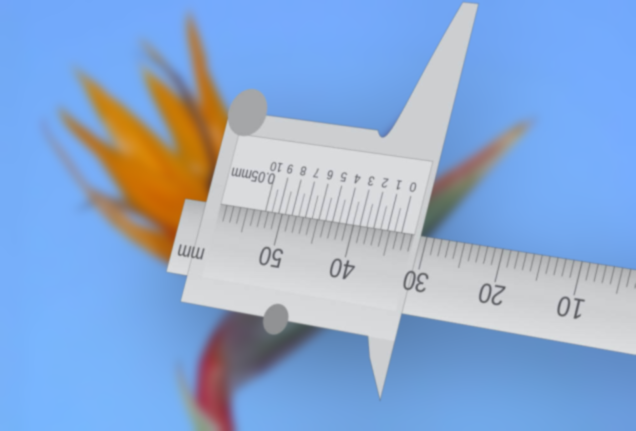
33.4 mm
